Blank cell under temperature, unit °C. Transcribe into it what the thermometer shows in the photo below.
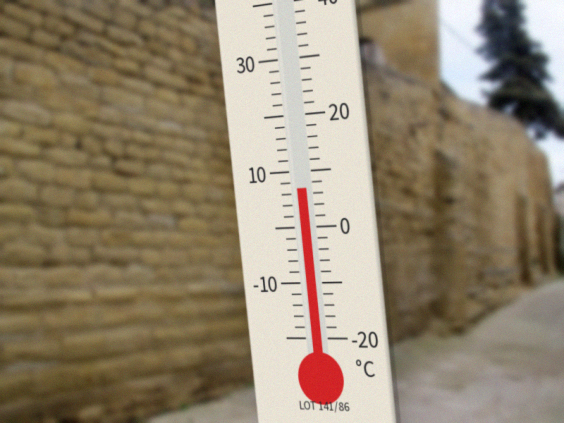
7 °C
